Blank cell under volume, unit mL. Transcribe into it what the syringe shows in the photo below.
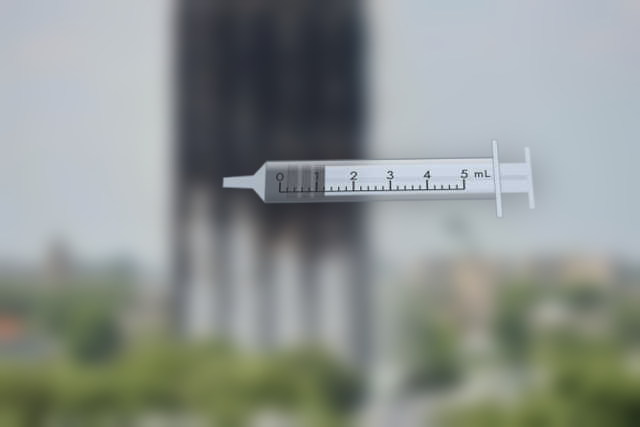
0.2 mL
